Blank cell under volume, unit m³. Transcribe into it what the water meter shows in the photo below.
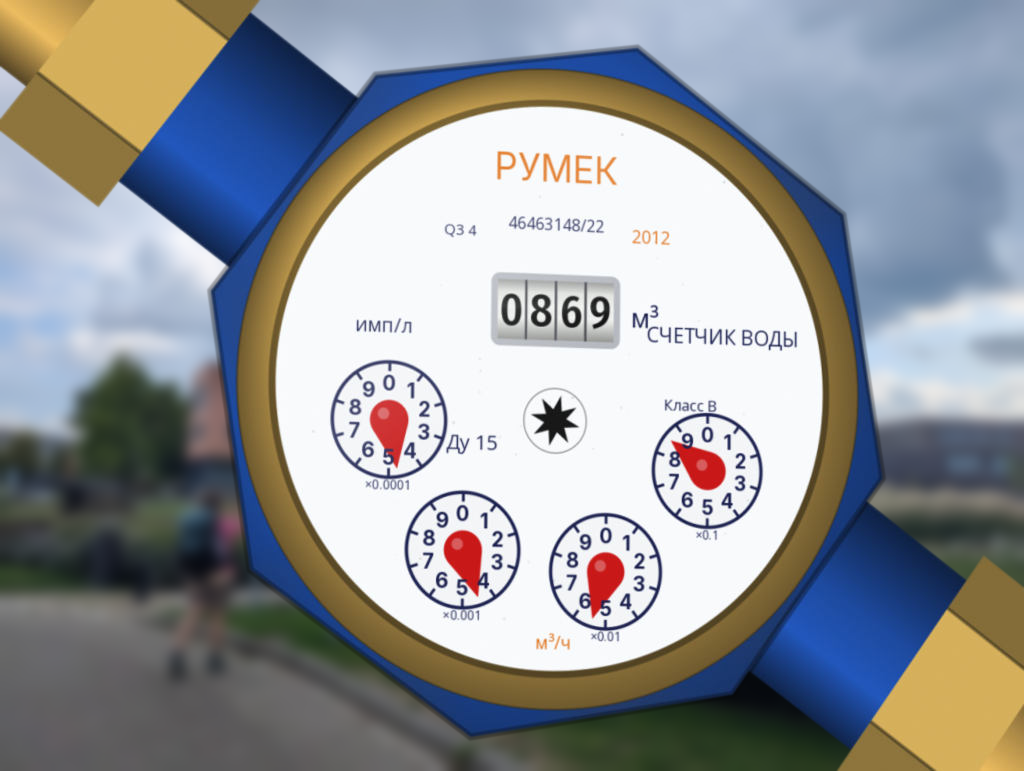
869.8544 m³
